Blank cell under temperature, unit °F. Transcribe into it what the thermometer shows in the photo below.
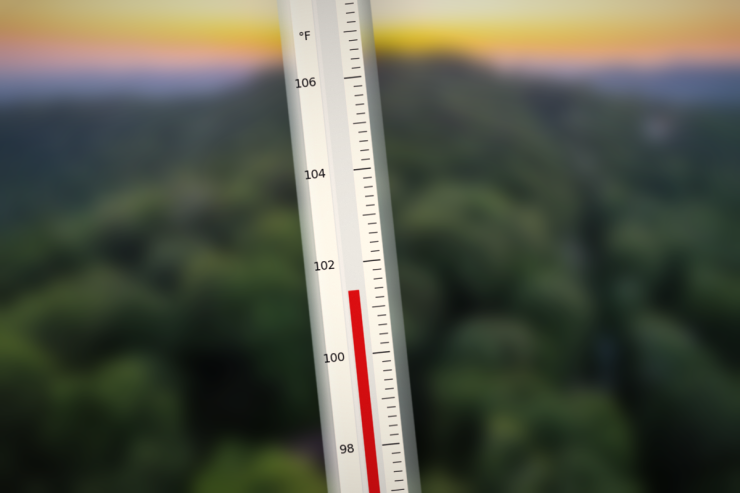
101.4 °F
